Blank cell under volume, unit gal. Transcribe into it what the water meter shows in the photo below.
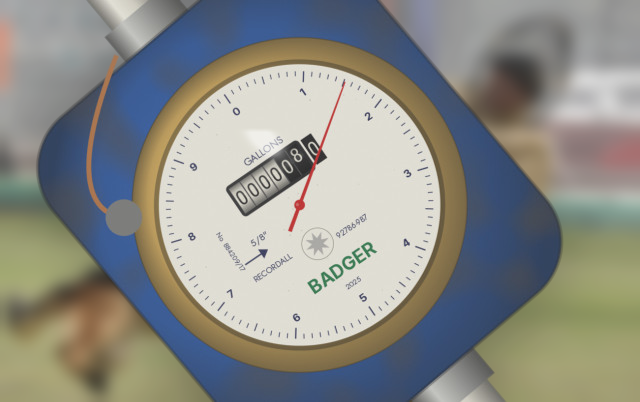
81.5 gal
